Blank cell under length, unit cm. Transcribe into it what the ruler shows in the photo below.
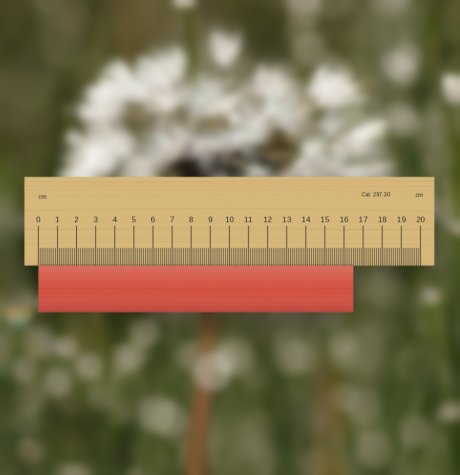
16.5 cm
